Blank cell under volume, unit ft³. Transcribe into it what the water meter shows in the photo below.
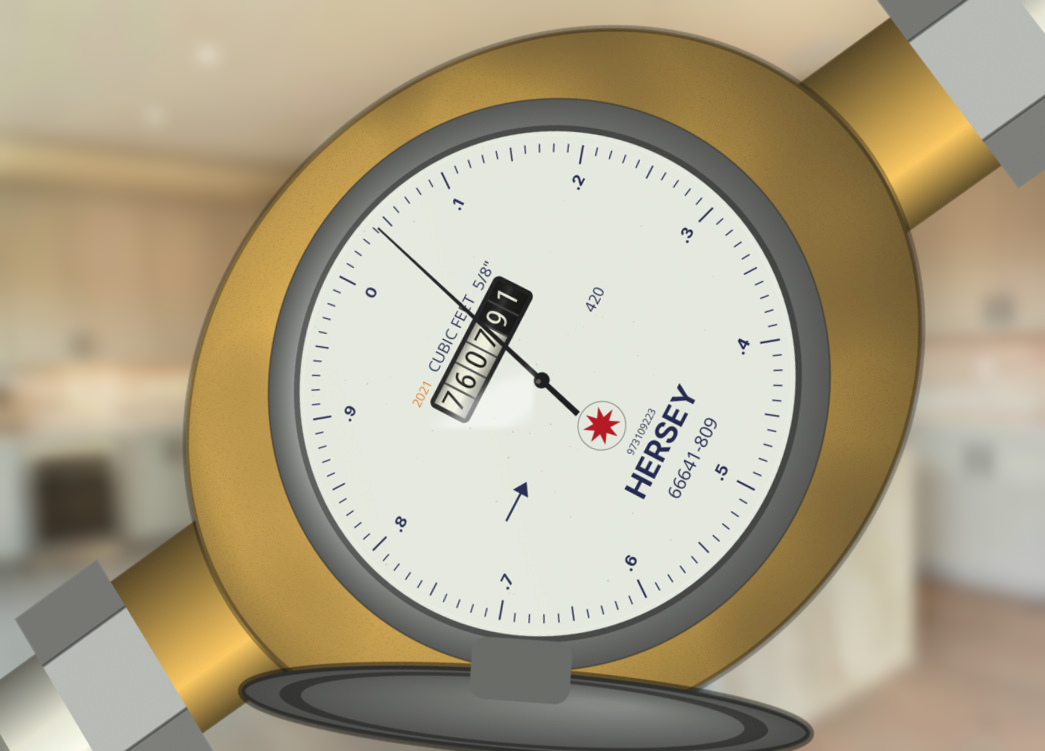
760791.04 ft³
